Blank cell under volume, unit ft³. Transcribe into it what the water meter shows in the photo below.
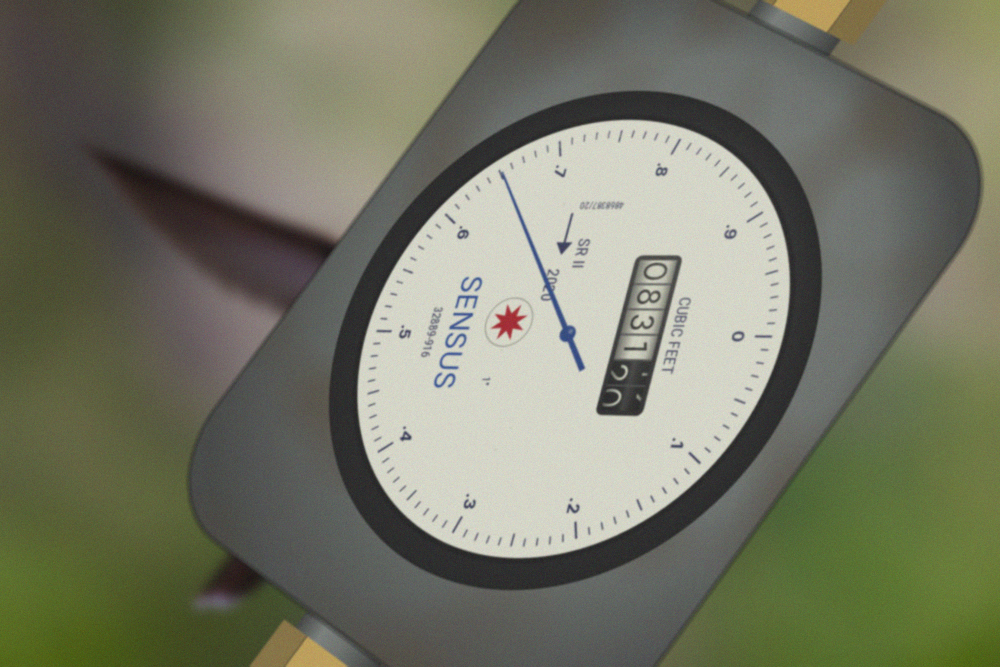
83119.65 ft³
